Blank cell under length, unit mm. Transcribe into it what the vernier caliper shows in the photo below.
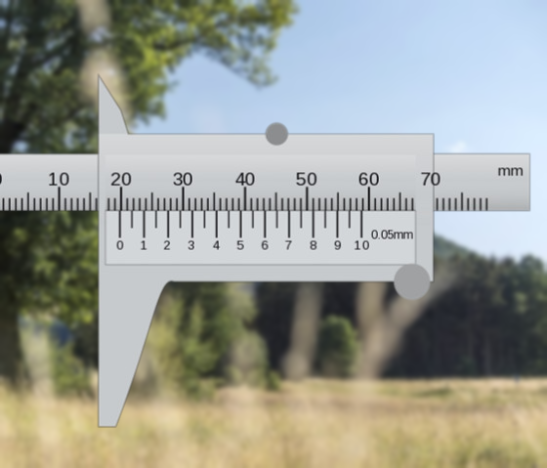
19.8 mm
